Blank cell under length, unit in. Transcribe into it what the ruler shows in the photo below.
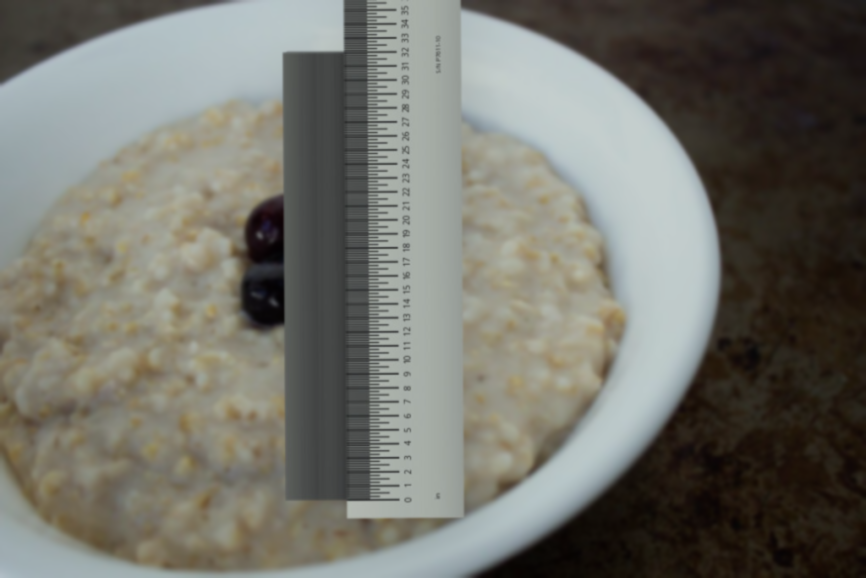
32 in
